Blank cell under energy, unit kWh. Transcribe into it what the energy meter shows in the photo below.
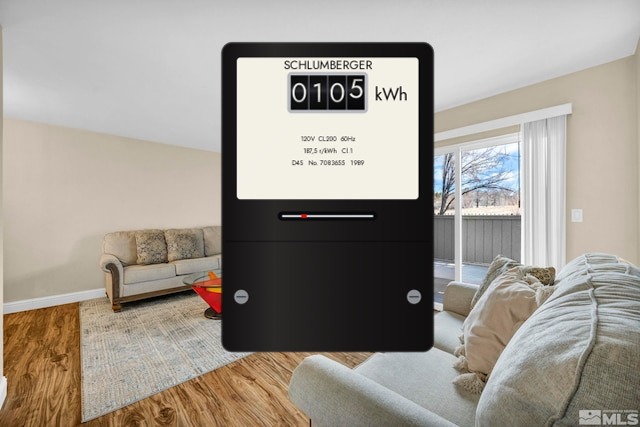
105 kWh
